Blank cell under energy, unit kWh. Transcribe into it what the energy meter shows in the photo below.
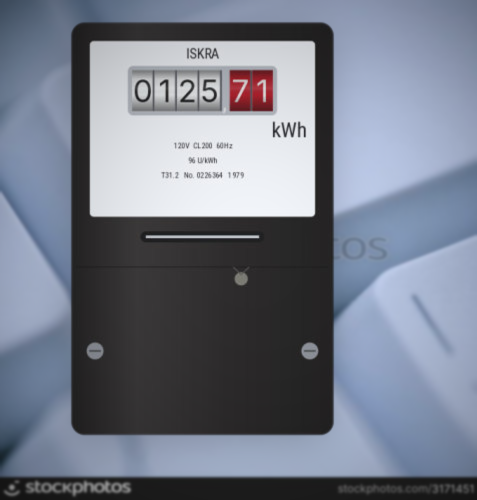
125.71 kWh
